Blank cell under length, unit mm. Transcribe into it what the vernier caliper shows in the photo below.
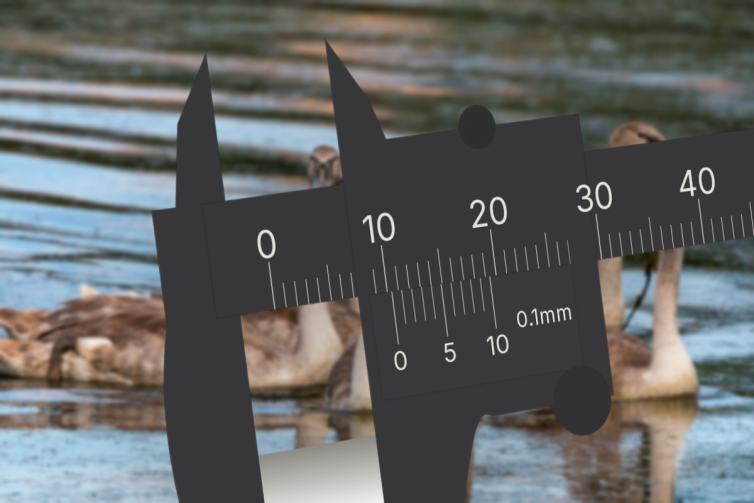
10.4 mm
